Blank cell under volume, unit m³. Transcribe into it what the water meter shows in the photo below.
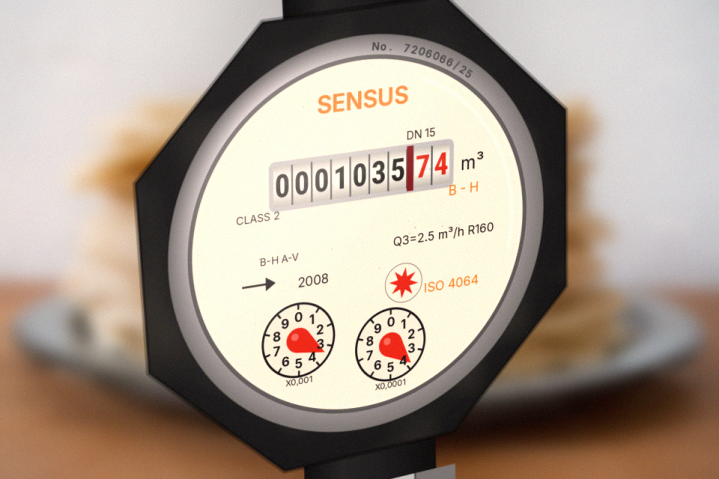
1035.7433 m³
